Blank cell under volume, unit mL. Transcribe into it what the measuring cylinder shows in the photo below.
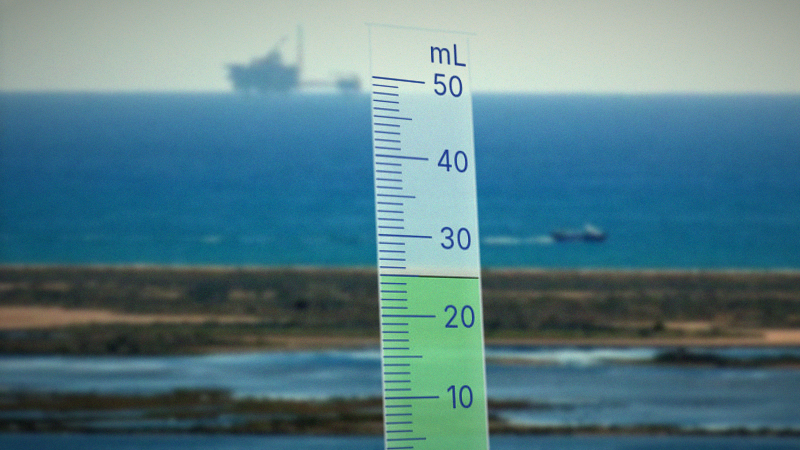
25 mL
